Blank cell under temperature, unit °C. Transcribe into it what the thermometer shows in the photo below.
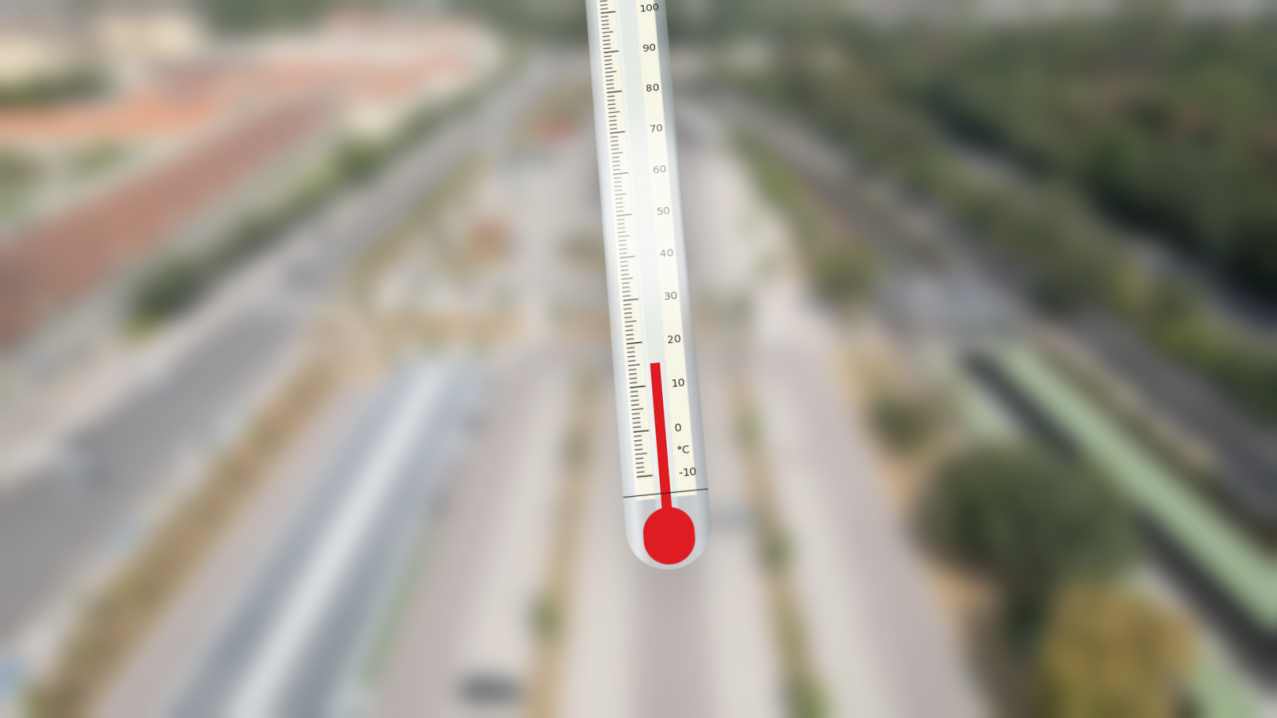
15 °C
